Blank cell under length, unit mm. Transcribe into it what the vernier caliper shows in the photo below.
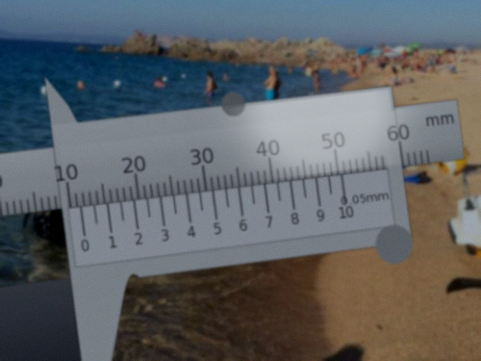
11.5 mm
